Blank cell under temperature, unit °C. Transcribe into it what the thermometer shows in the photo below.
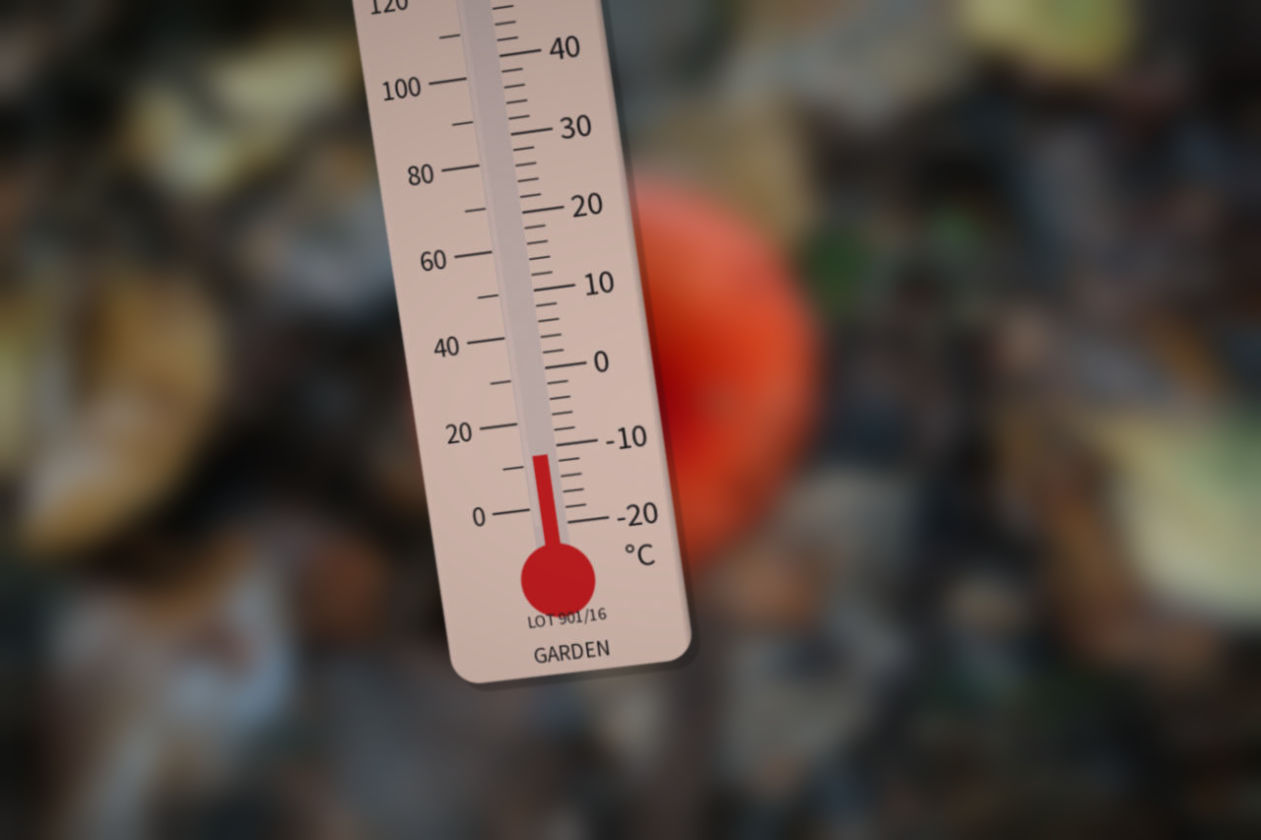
-11 °C
